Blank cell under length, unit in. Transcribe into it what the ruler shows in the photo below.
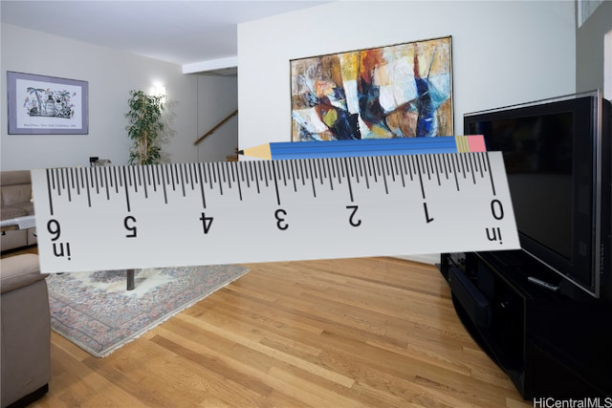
3.5 in
